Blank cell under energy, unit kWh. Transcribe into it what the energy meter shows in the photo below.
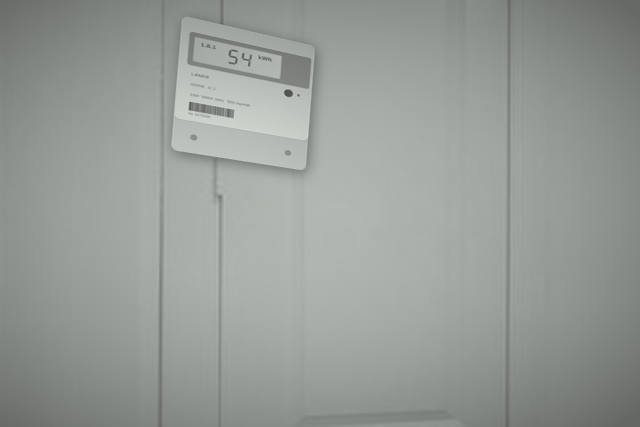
54 kWh
